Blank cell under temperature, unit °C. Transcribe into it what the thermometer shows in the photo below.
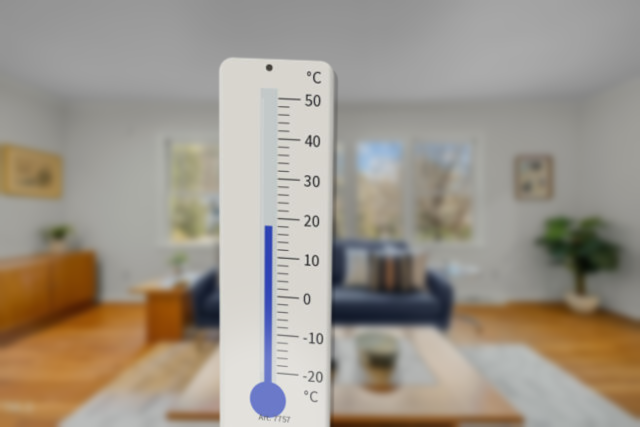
18 °C
